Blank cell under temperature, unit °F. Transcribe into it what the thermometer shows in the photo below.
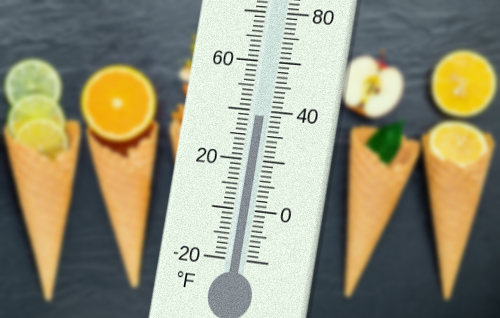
38 °F
